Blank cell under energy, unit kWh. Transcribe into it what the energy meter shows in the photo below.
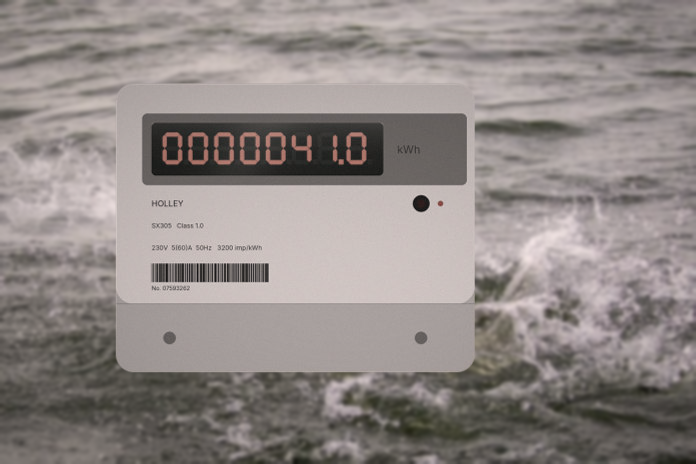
41.0 kWh
